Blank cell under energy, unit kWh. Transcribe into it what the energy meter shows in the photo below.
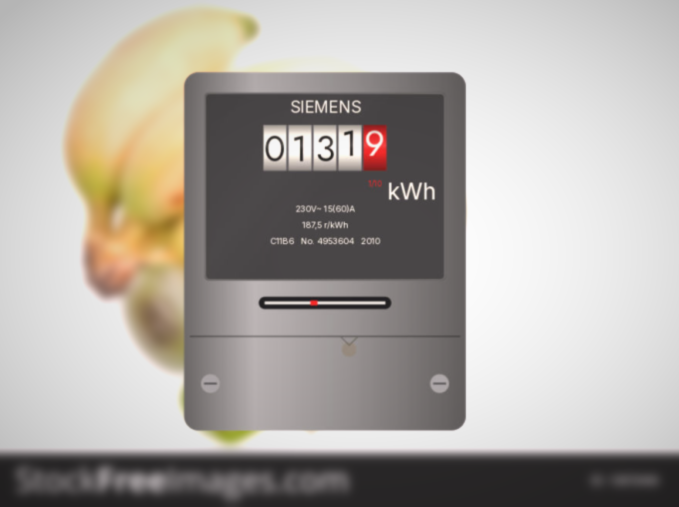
131.9 kWh
